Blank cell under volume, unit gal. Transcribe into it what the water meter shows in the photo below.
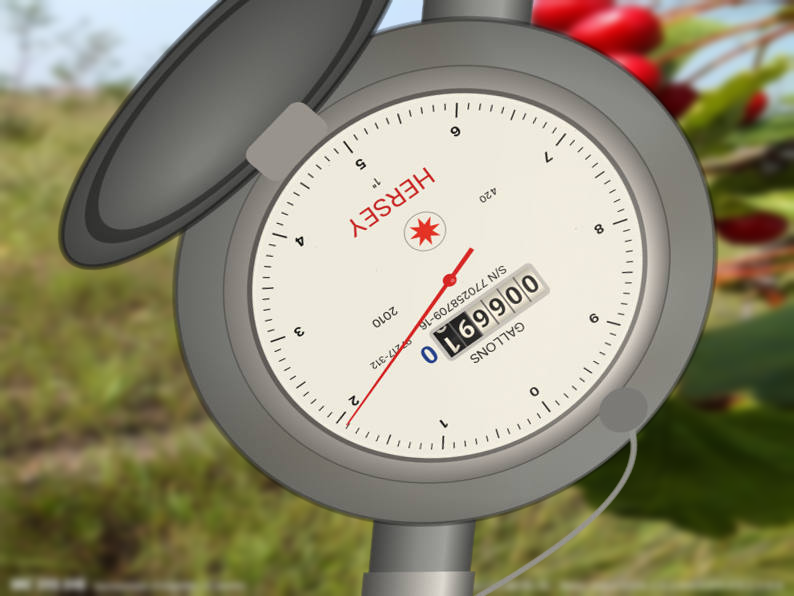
66911.9 gal
